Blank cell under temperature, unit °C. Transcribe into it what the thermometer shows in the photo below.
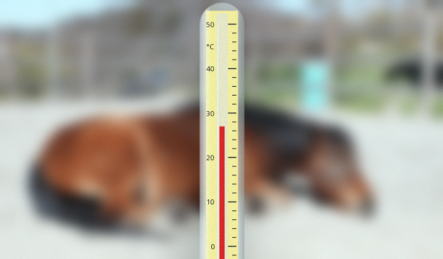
27 °C
